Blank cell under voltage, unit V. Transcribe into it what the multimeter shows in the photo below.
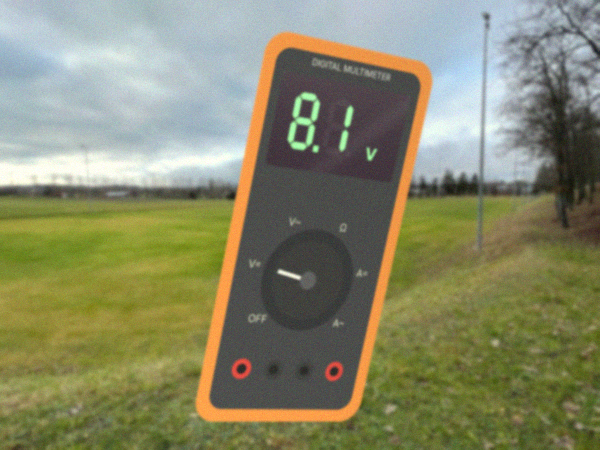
8.1 V
